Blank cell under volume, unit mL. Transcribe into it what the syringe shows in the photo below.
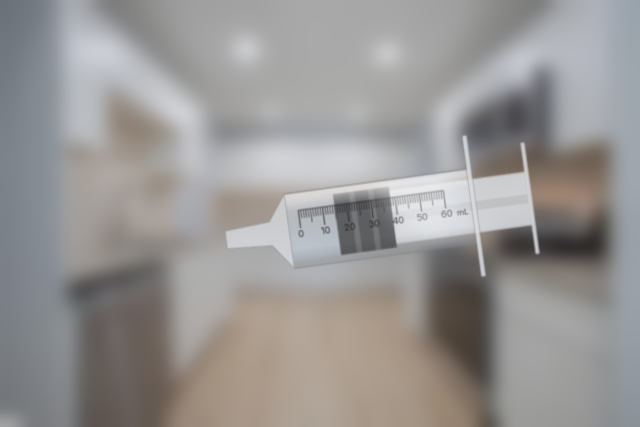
15 mL
